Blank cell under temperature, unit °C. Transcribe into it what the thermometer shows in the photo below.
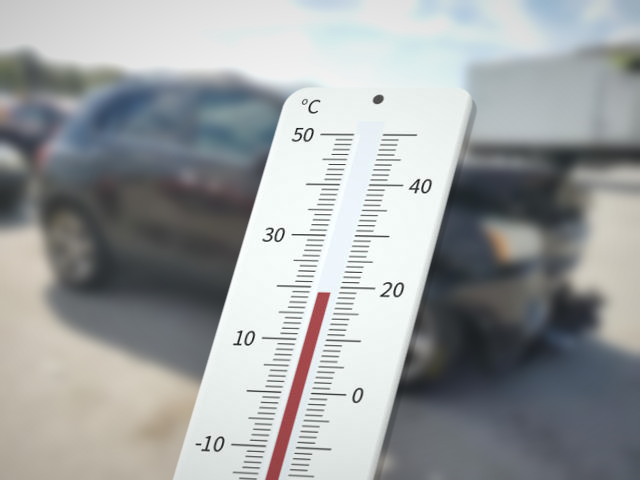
19 °C
